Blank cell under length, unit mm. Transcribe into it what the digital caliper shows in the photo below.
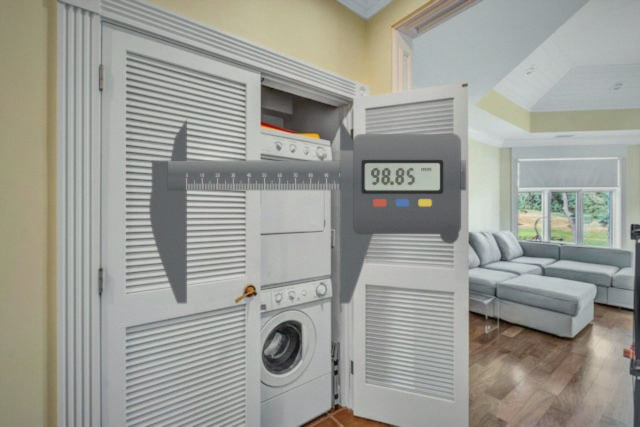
98.85 mm
